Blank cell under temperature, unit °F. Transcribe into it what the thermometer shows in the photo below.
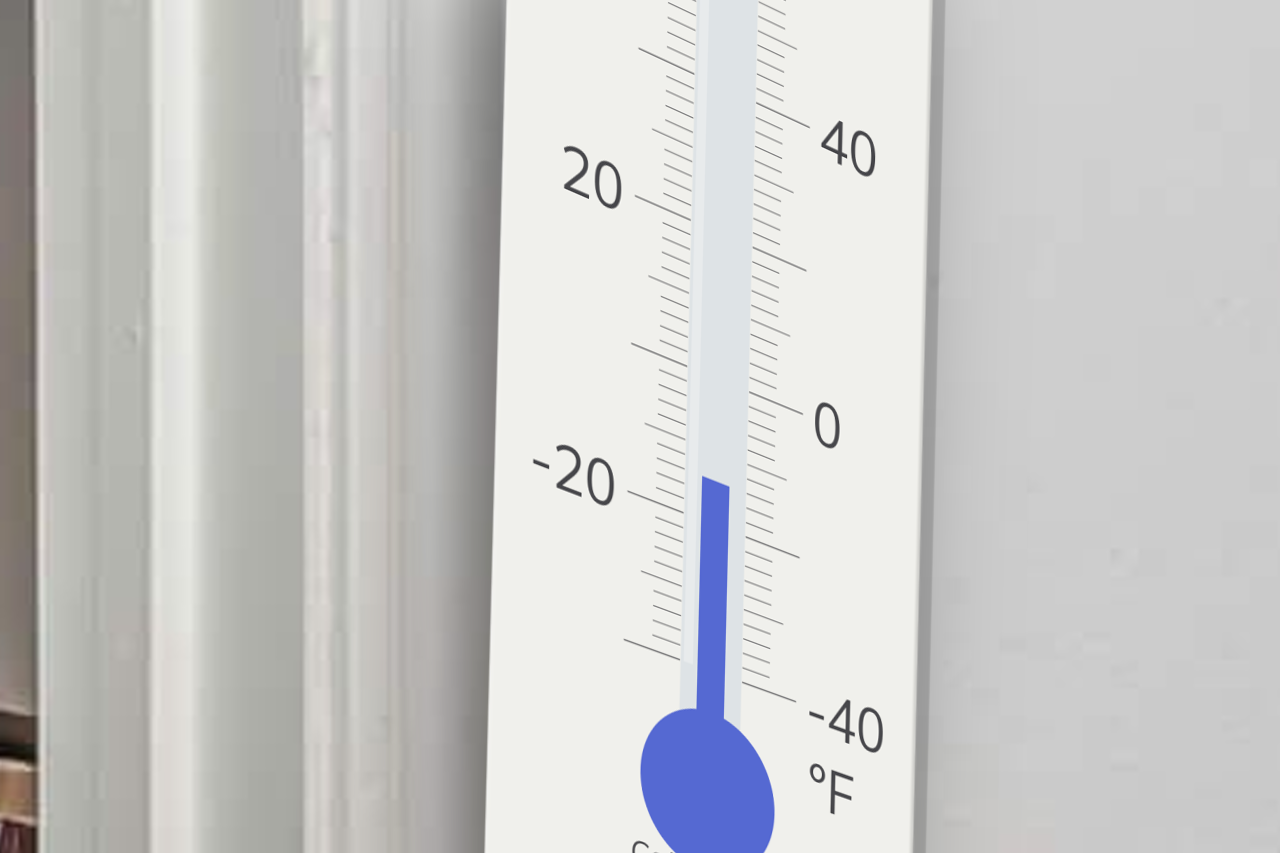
-14 °F
